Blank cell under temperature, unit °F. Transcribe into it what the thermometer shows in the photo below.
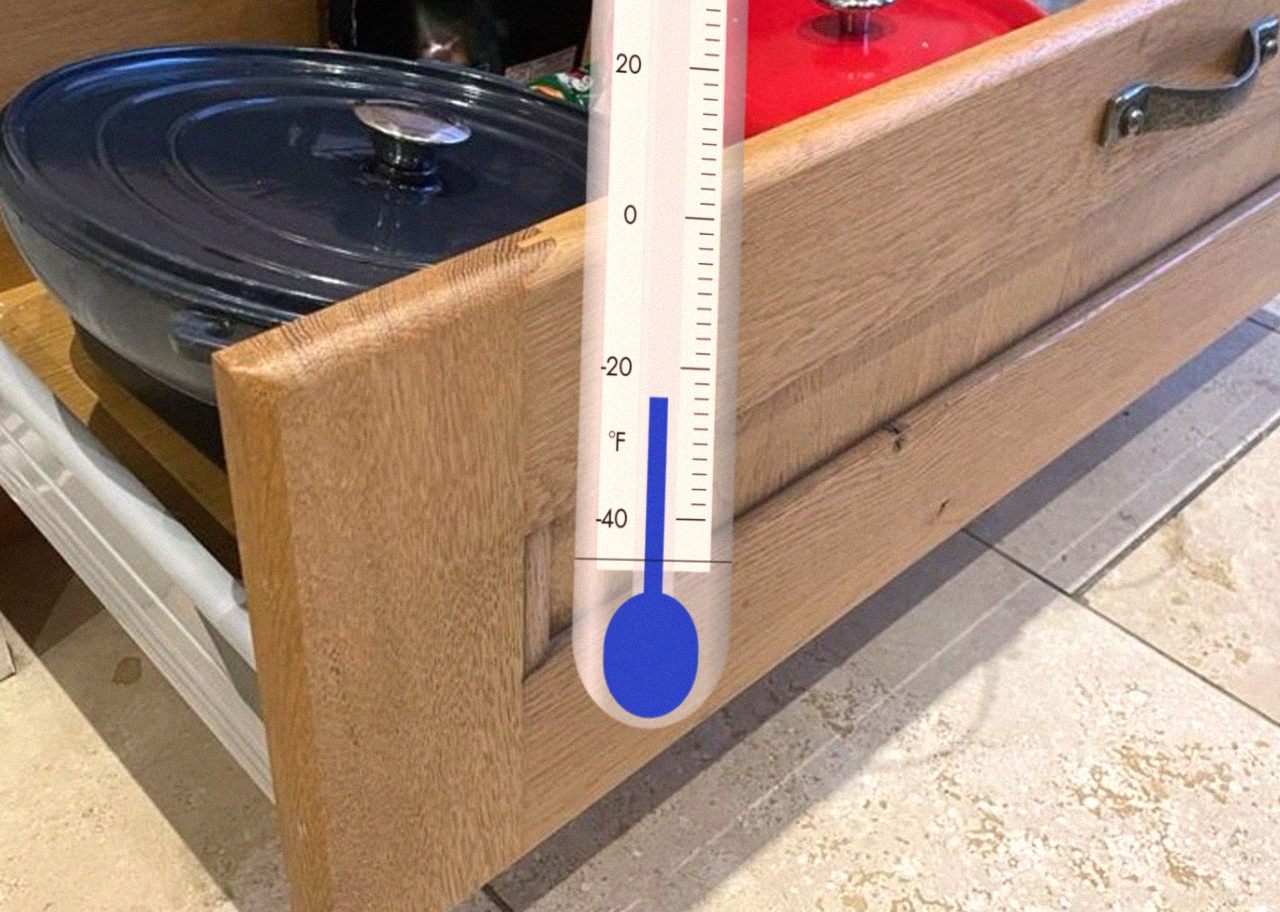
-24 °F
